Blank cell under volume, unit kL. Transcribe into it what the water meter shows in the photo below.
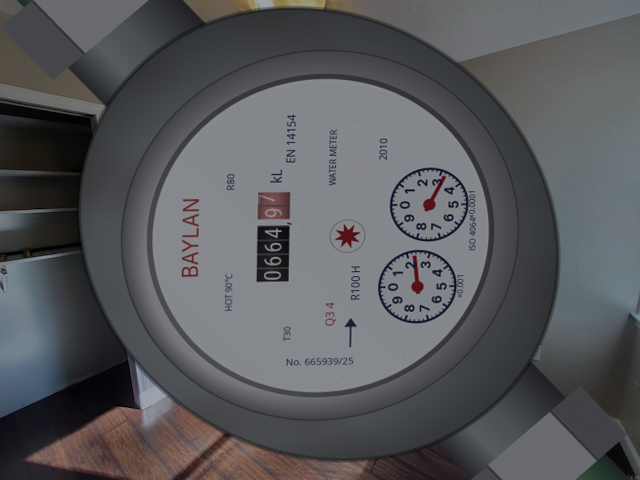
664.9723 kL
